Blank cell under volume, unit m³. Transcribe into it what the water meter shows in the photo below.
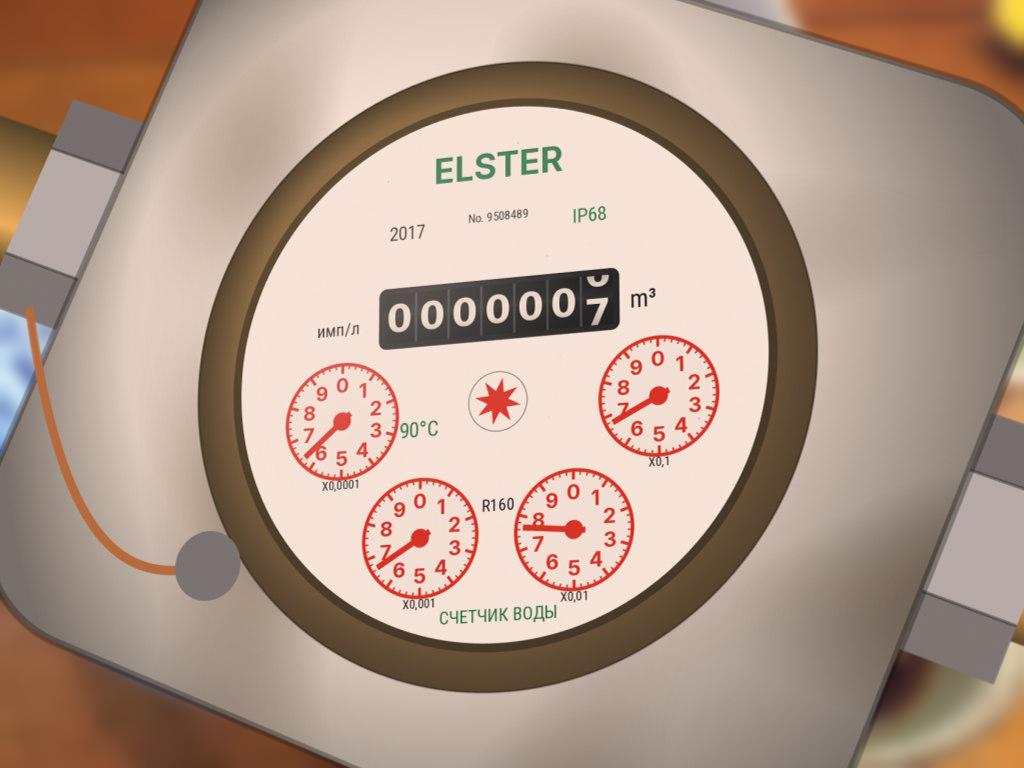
6.6766 m³
